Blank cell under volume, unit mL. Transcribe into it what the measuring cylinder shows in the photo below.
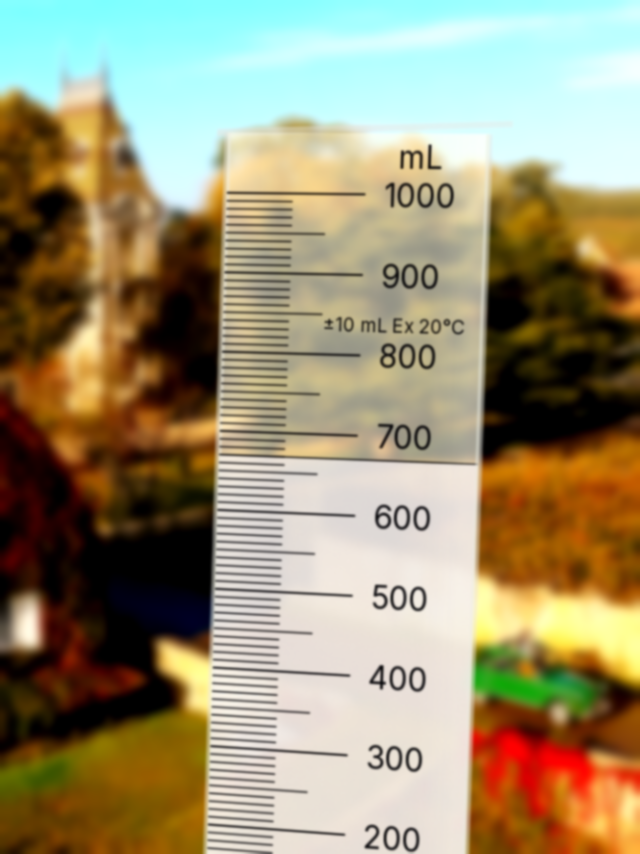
670 mL
